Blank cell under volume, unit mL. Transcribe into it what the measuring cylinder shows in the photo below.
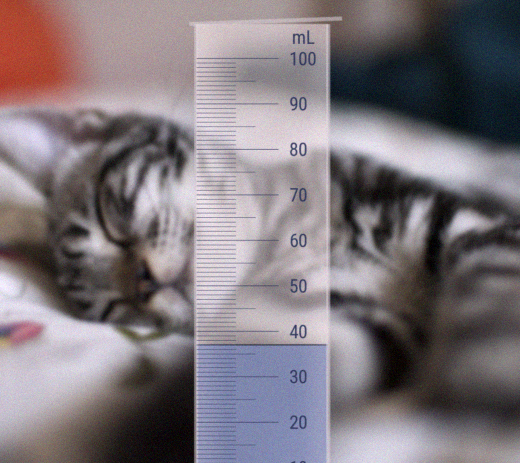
37 mL
